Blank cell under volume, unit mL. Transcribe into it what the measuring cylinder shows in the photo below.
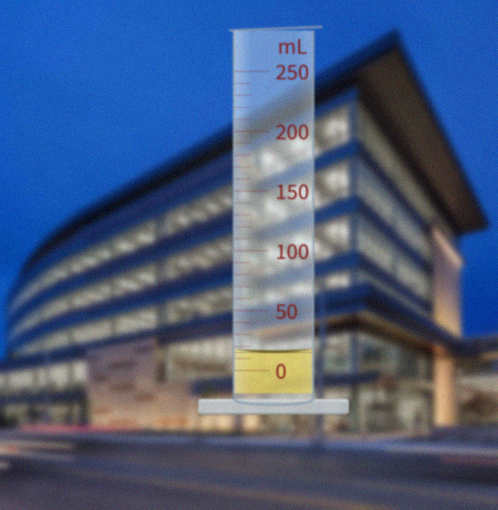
15 mL
